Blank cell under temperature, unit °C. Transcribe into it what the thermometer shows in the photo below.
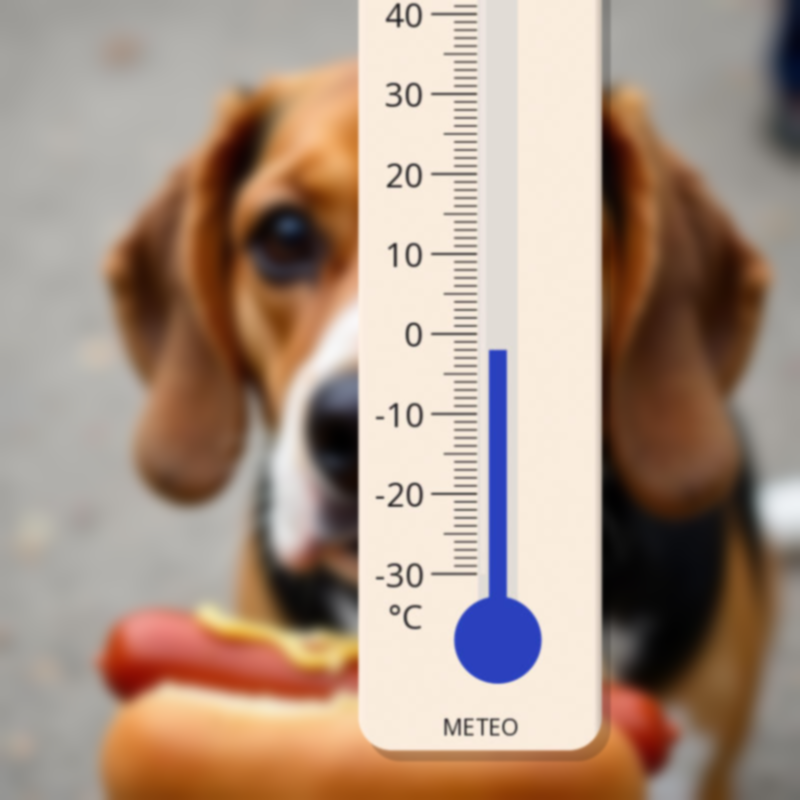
-2 °C
